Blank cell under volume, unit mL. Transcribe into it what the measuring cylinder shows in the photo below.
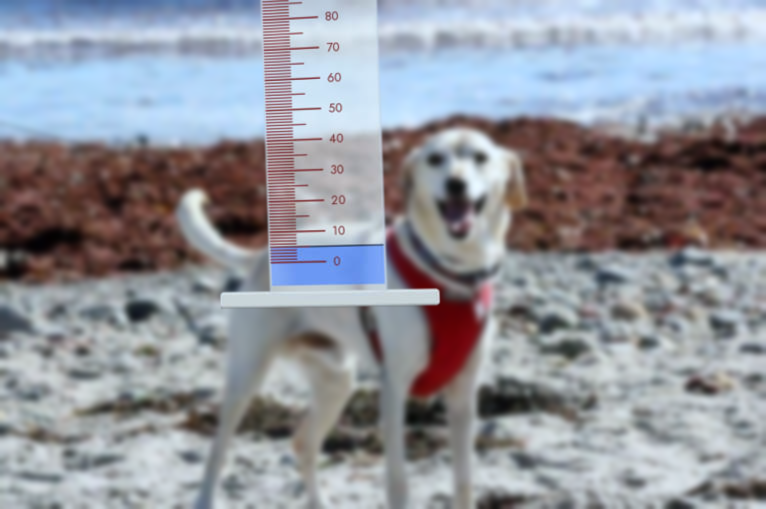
5 mL
